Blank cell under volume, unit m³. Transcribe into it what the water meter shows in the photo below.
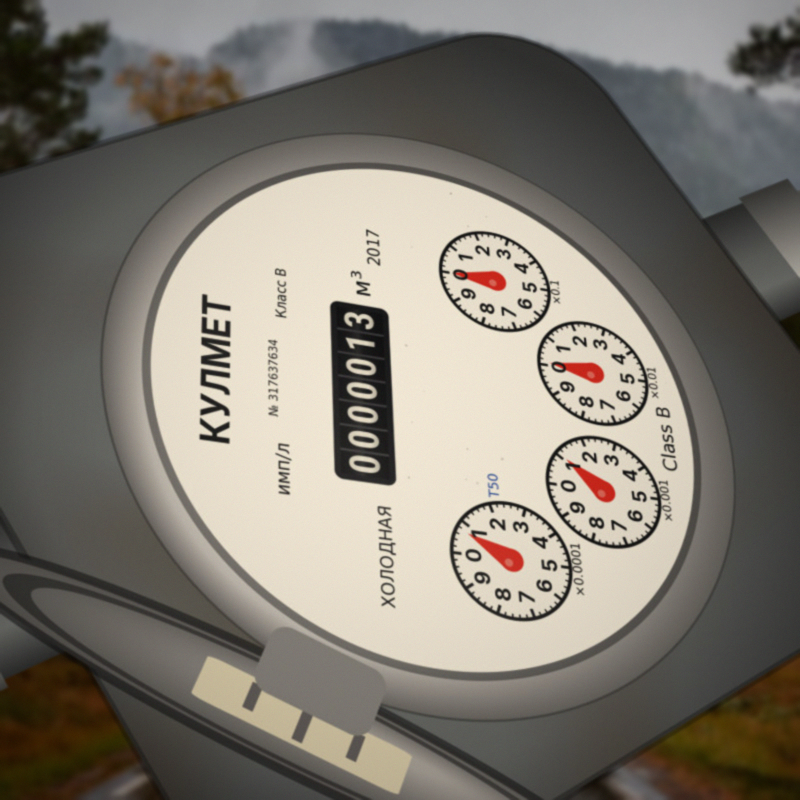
13.0010 m³
